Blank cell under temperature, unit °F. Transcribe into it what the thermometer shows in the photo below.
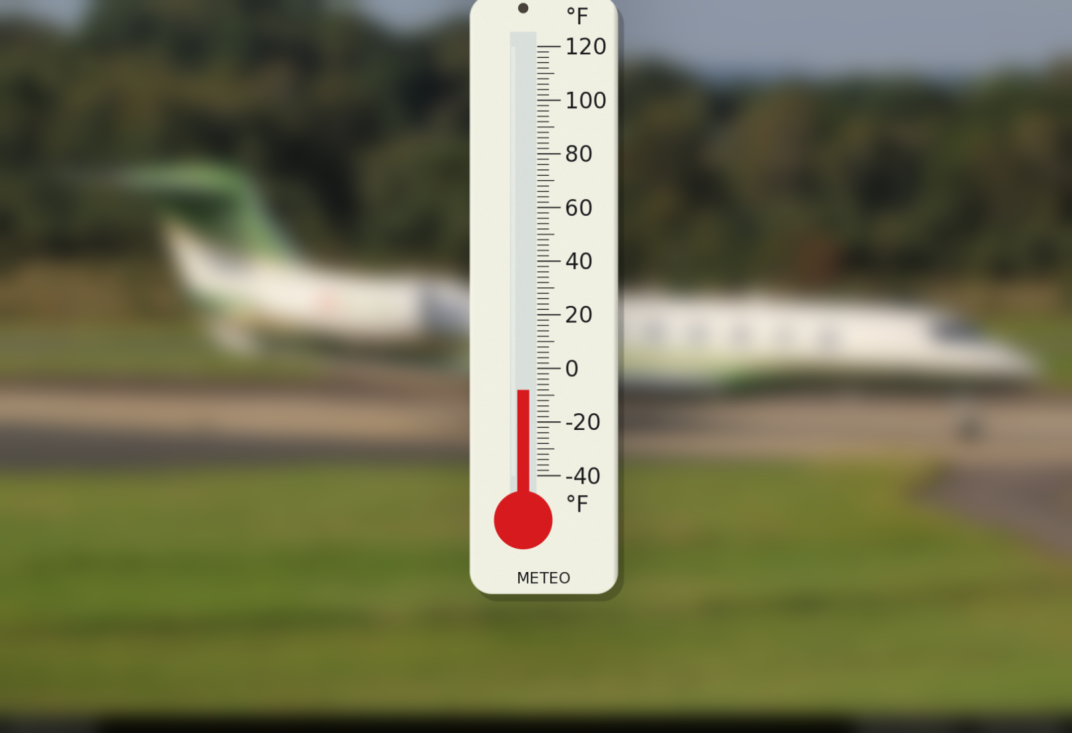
-8 °F
